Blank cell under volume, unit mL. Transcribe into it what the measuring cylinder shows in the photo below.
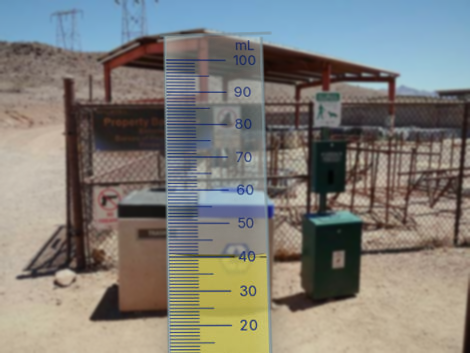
40 mL
